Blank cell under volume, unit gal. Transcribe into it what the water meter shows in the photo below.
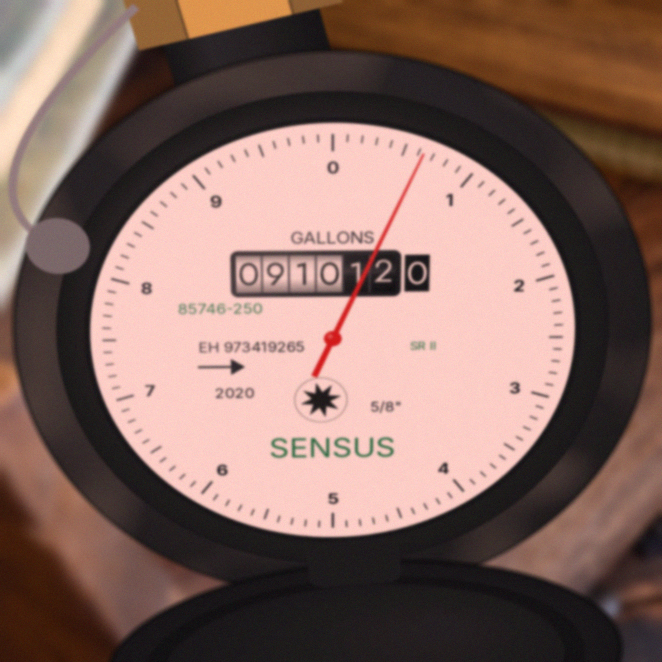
910120.6 gal
